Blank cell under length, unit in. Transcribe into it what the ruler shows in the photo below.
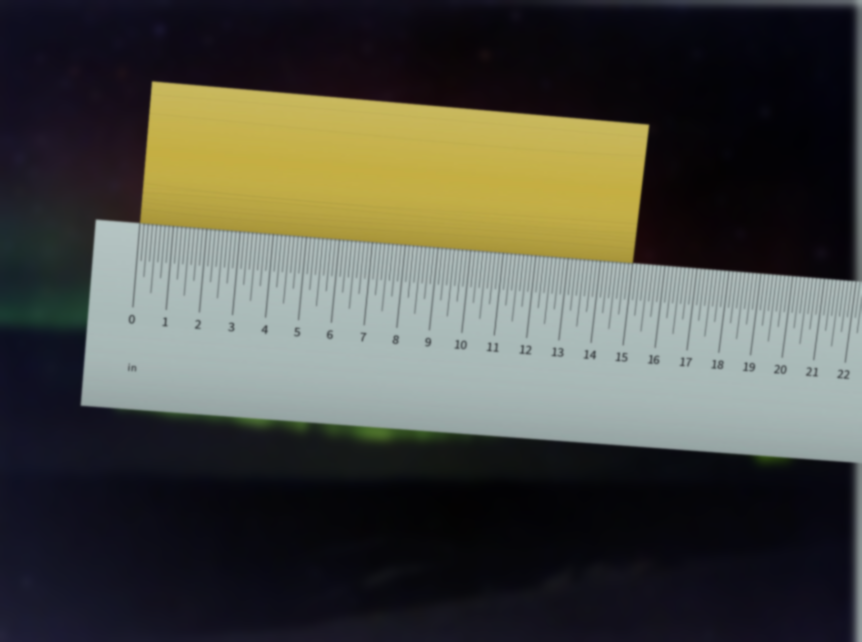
15 in
